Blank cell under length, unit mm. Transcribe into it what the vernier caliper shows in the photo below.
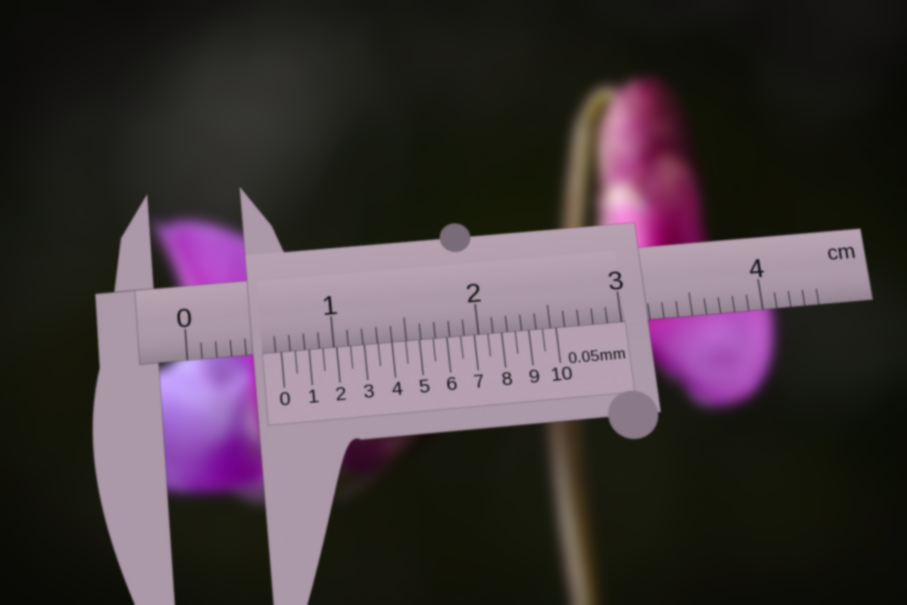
6.4 mm
